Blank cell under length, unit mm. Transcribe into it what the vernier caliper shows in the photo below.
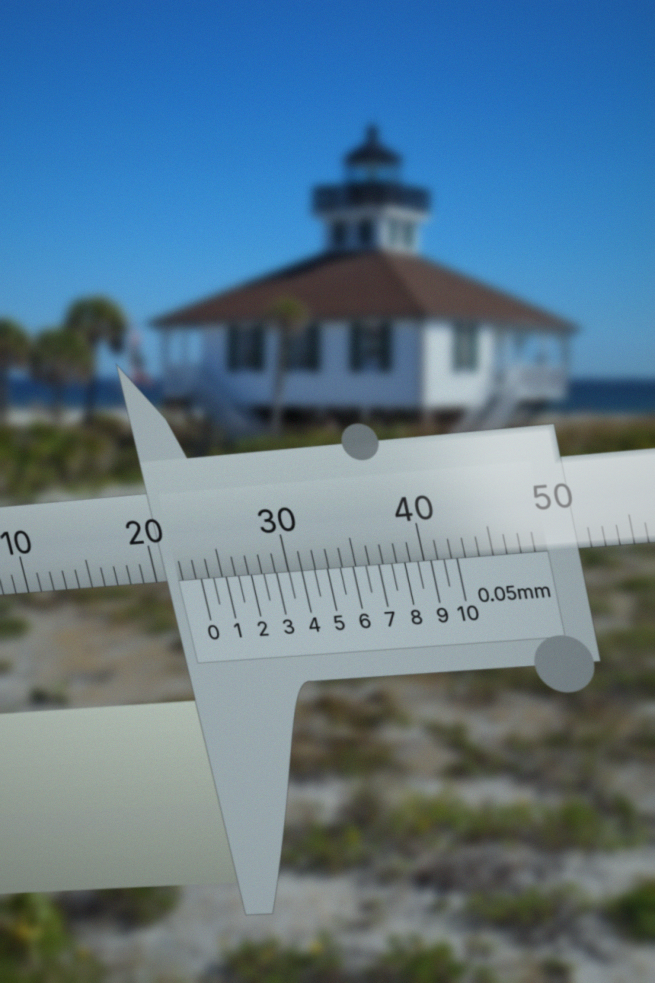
23.4 mm
